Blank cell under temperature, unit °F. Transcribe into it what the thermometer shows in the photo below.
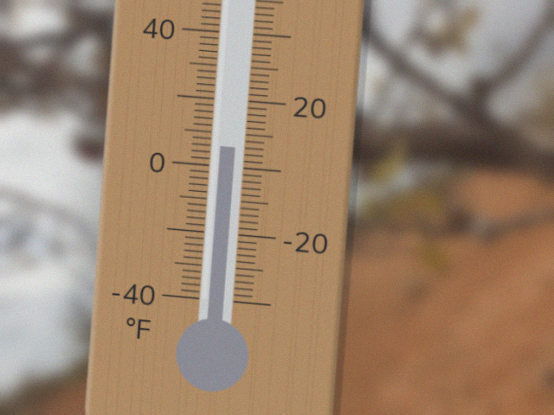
6 °F
